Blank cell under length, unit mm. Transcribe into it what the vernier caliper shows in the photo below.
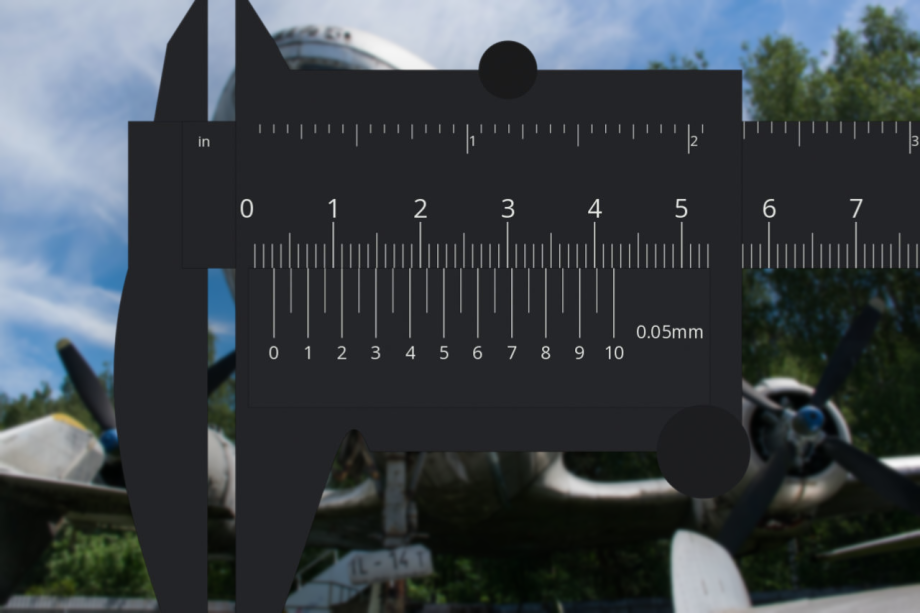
3.2 mm
